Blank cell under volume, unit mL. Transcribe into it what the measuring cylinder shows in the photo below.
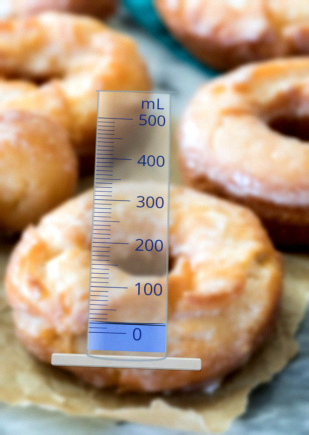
20 mL
